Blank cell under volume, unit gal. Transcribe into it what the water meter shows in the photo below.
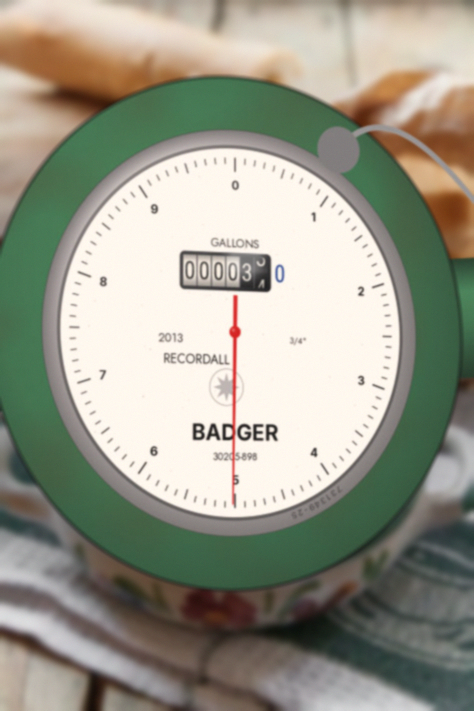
335.0 gal
